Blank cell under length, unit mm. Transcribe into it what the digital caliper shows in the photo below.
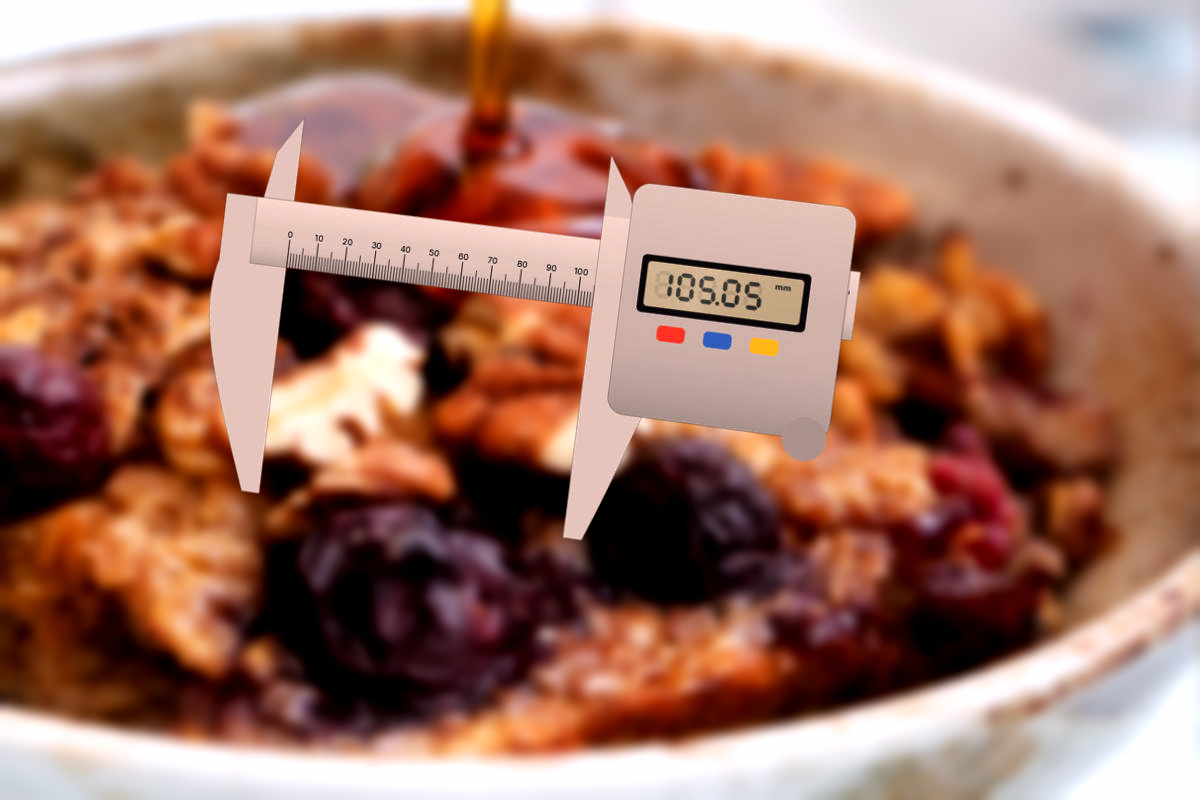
105.05 mm
